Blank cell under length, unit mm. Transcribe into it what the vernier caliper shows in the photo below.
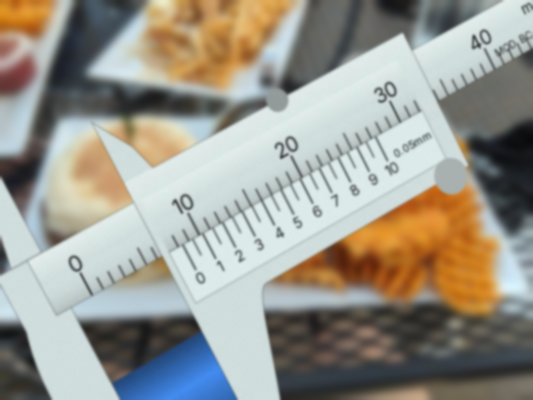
8.4 mm
